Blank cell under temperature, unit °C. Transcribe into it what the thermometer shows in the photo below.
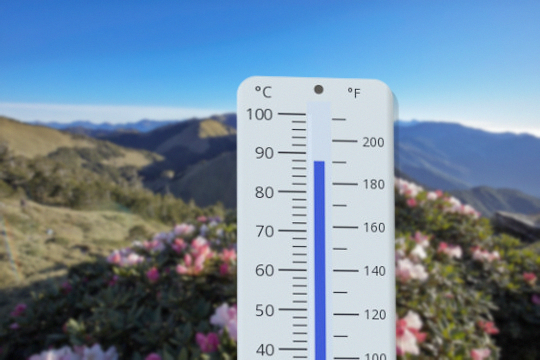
88 °C
